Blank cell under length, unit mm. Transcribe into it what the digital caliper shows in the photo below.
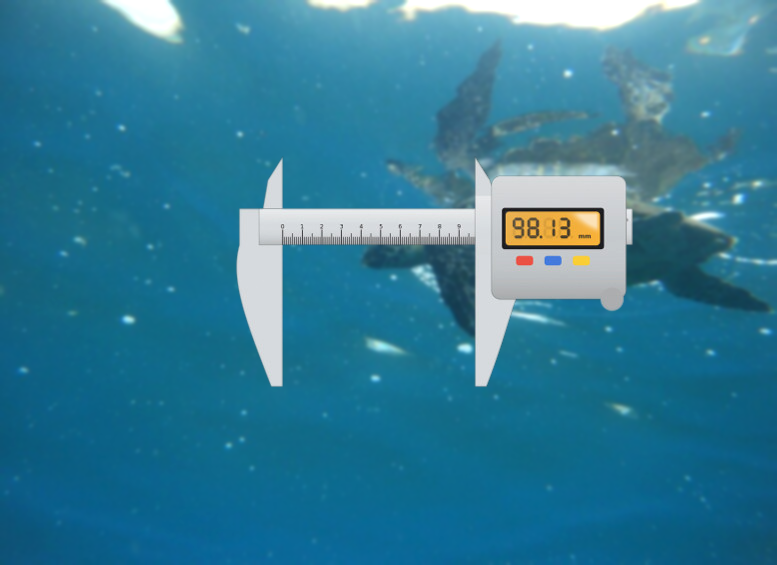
98.13 mm
